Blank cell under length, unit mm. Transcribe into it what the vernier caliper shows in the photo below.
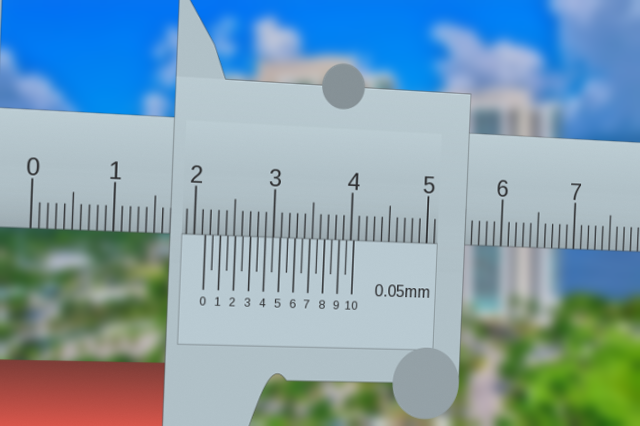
21.4 mm
